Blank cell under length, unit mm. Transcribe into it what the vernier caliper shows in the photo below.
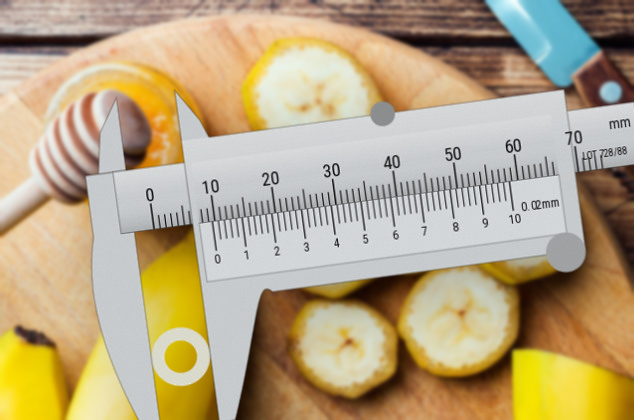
9.6 mm
